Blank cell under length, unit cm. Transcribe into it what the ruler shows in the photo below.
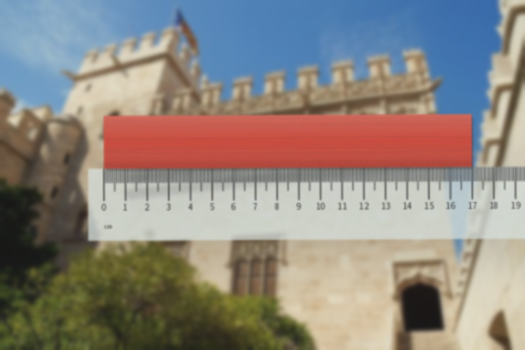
17 cm
